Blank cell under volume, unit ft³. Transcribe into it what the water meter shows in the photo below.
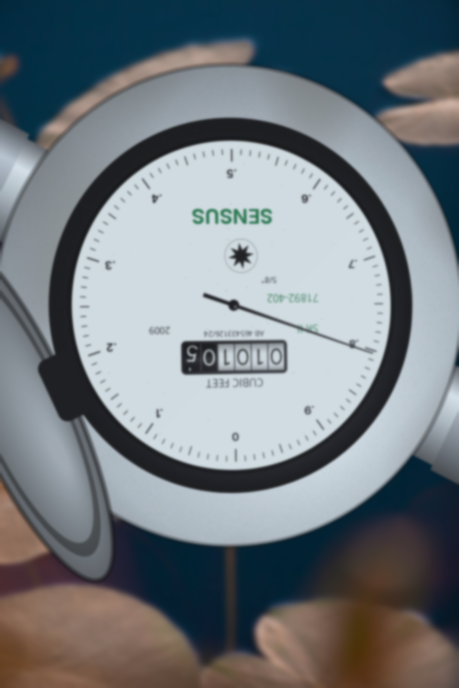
10104.80 ft³
